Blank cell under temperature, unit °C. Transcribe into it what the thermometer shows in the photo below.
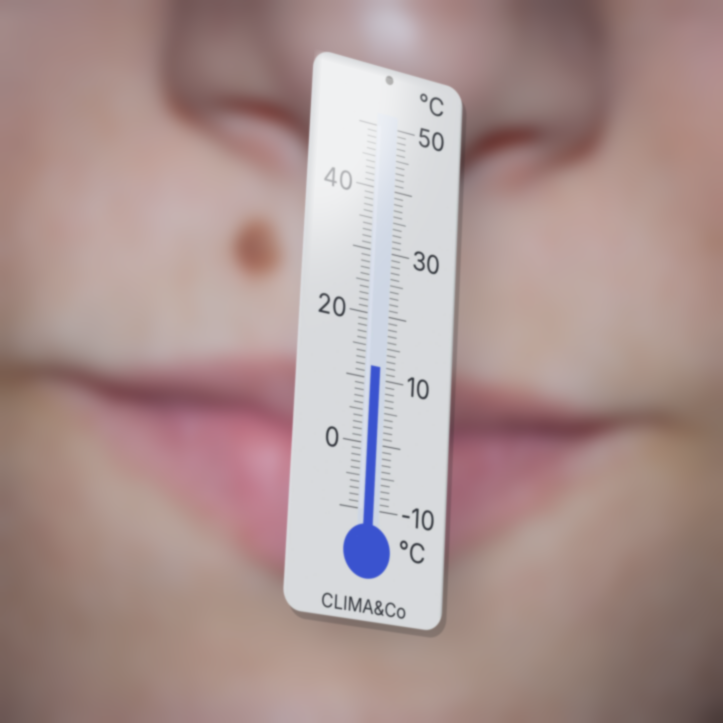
12 °C
